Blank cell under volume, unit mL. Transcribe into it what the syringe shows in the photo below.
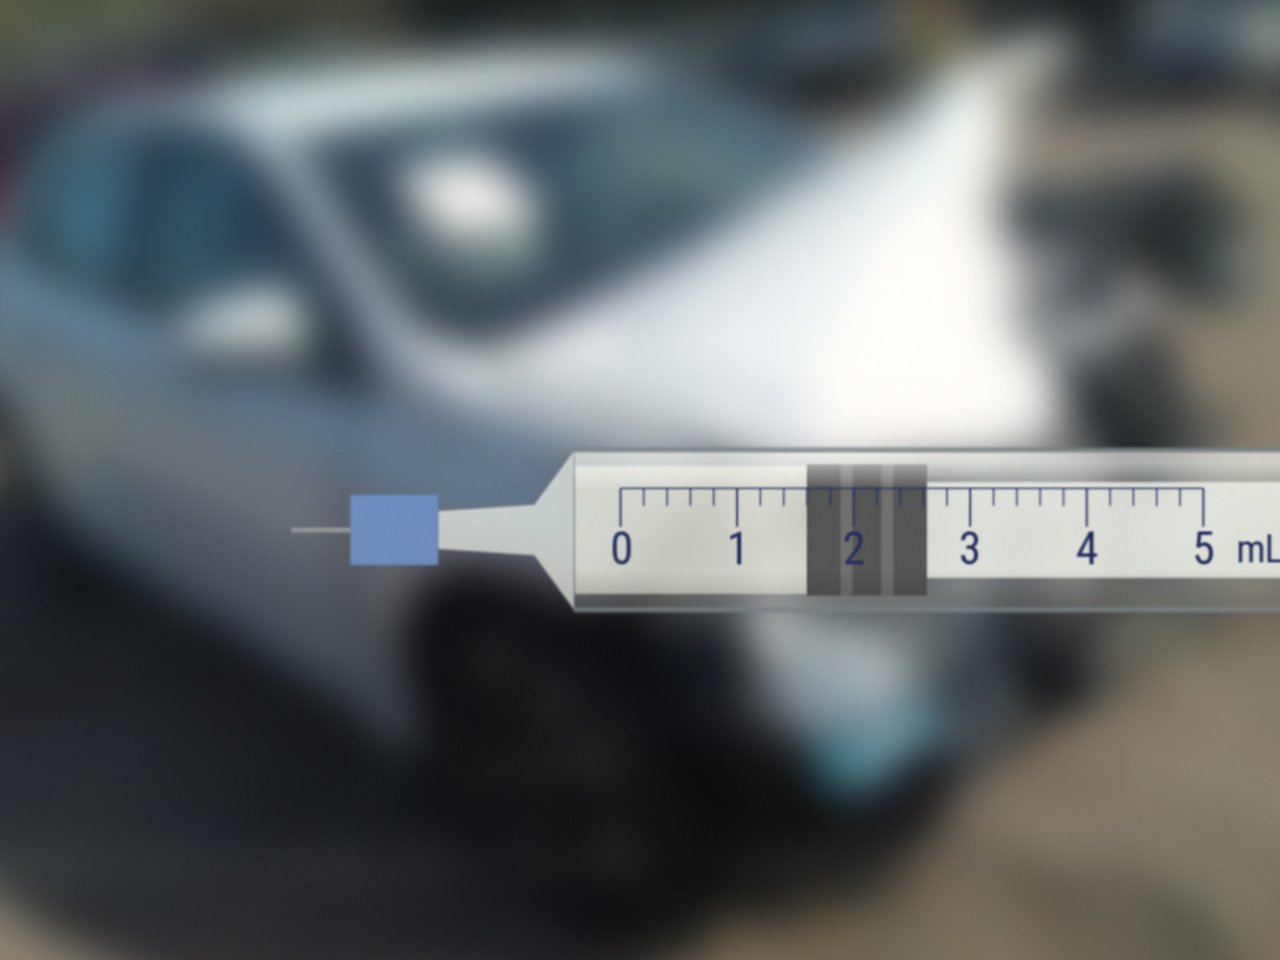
1.6 mL
